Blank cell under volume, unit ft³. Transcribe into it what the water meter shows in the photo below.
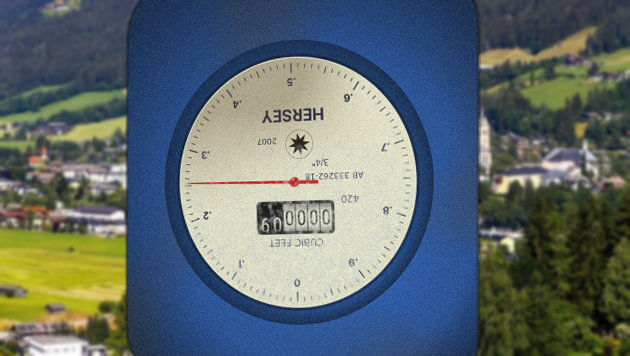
9.25 ft³
